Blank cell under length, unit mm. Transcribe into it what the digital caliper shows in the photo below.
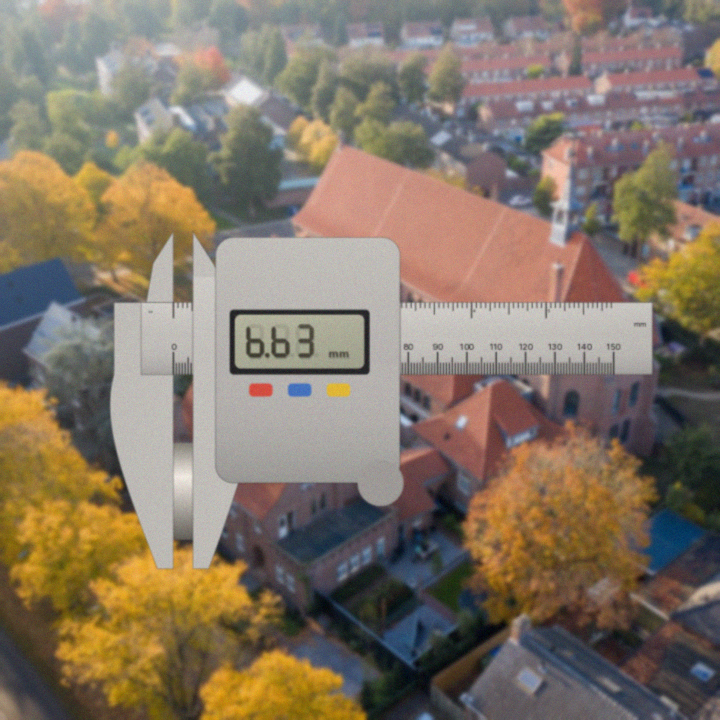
6.63 mm
